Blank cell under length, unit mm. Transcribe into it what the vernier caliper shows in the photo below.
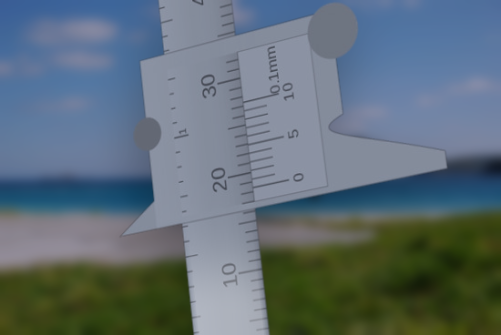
18.4 mm
